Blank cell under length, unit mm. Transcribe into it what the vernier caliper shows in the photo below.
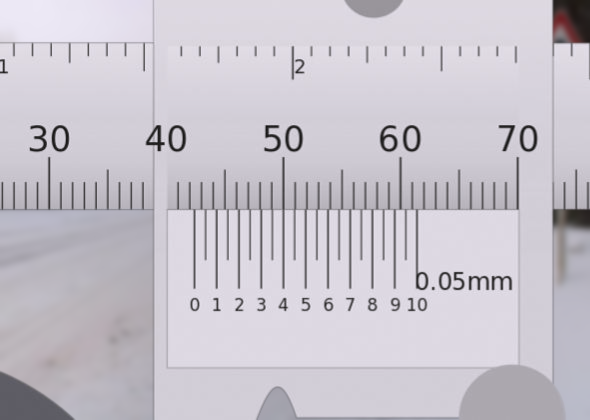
42.4 mm
